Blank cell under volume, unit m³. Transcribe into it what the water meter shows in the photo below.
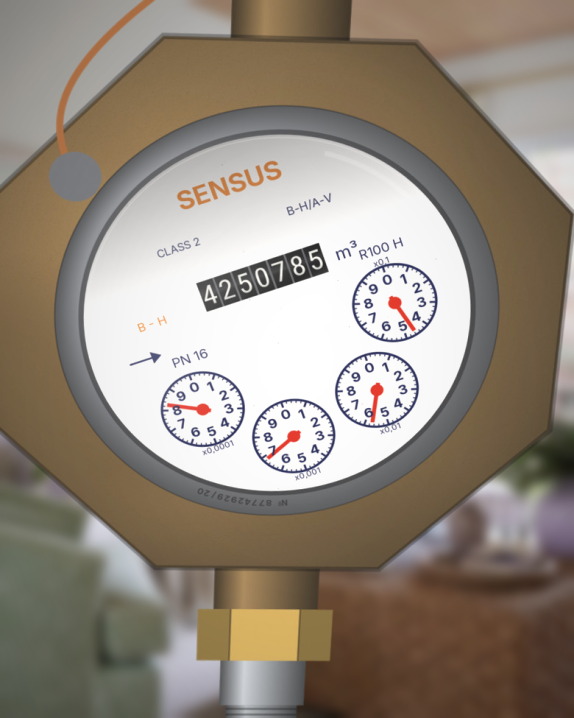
4250785.4568 m³
